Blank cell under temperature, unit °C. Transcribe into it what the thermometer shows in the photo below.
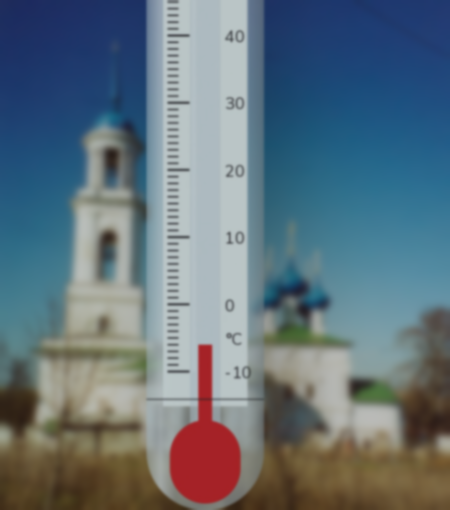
-6 °C
